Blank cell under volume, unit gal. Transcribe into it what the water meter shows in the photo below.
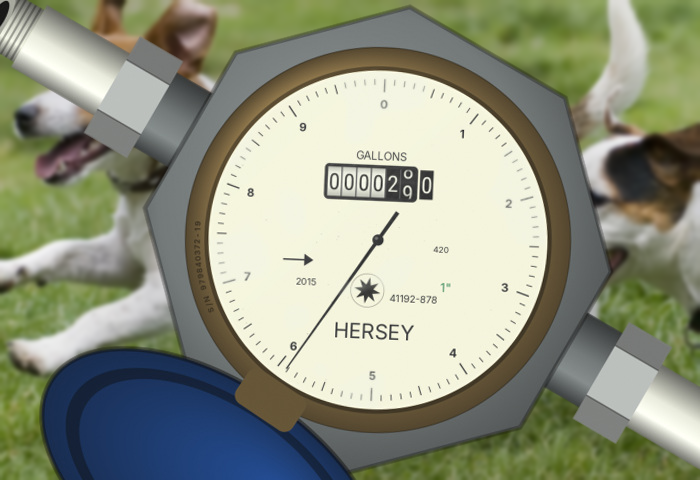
285.9 gal
